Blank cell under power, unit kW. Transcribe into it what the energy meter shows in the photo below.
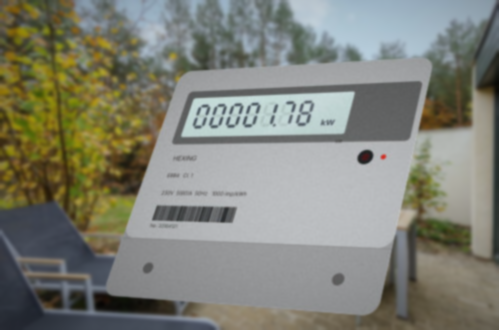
1.78 kW
